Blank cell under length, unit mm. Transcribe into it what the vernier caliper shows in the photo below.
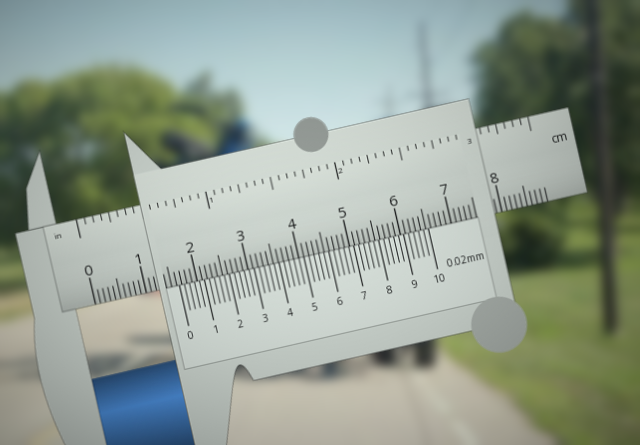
16.5 mm
